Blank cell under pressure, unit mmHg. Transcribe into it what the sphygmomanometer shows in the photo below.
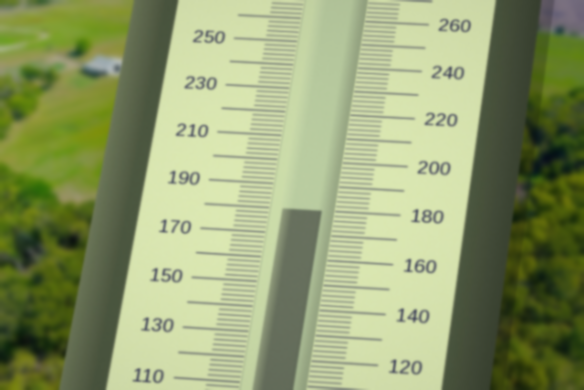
180 mmHg
